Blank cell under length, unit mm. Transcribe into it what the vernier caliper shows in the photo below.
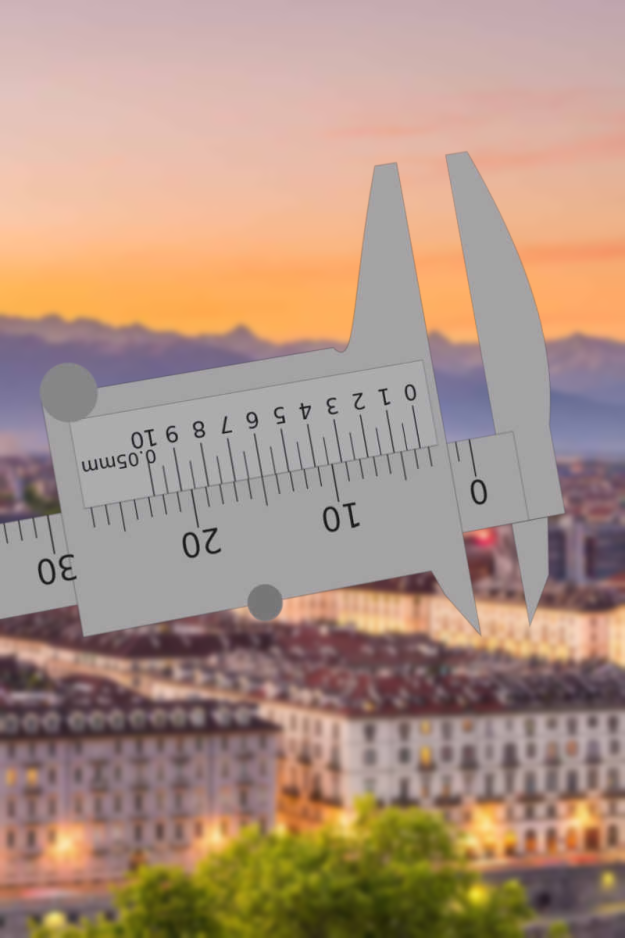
3.6 mm
